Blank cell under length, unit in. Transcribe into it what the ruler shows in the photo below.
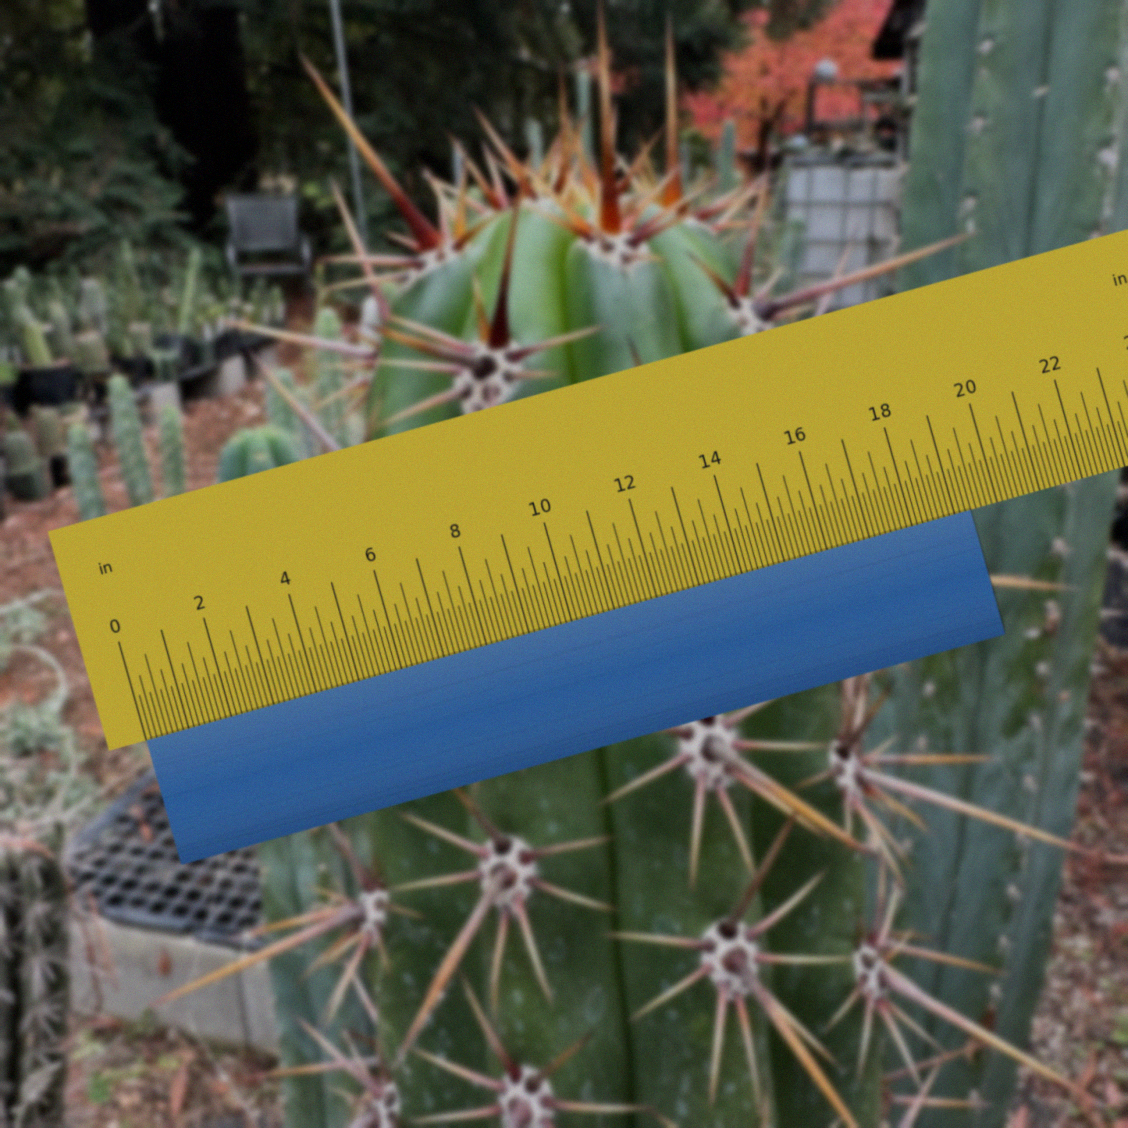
19.375 in
